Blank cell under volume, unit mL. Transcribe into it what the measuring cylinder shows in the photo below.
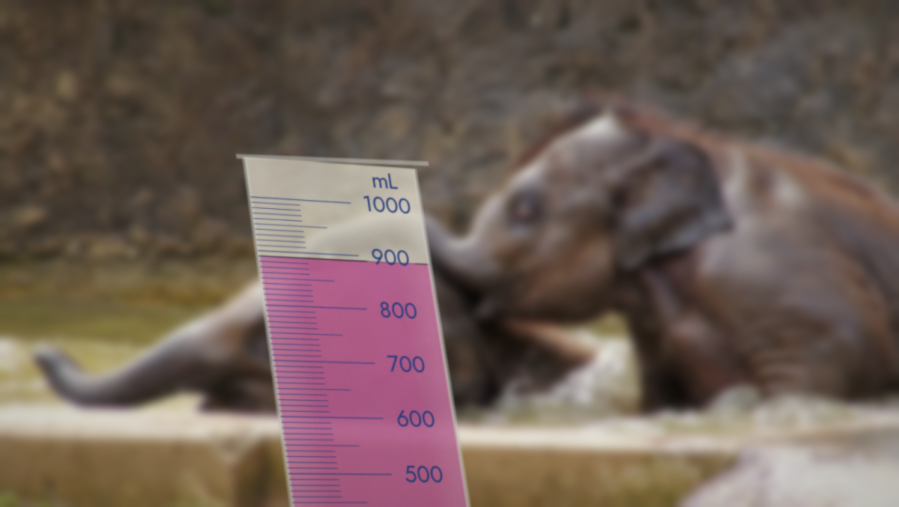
890 mL
